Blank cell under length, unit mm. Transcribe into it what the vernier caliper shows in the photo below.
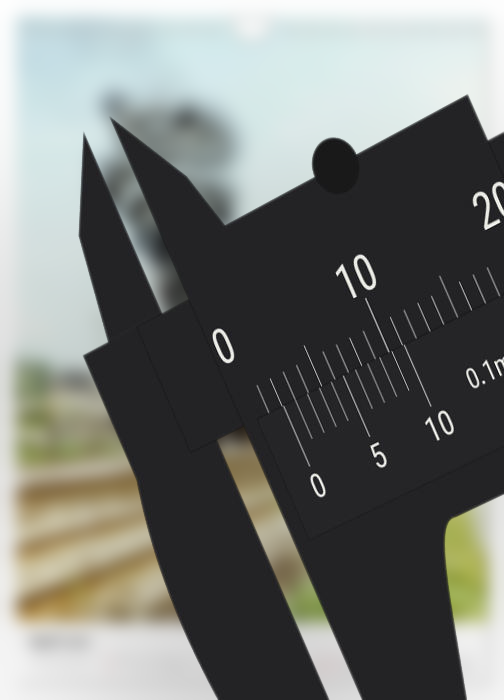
2.1 mm
